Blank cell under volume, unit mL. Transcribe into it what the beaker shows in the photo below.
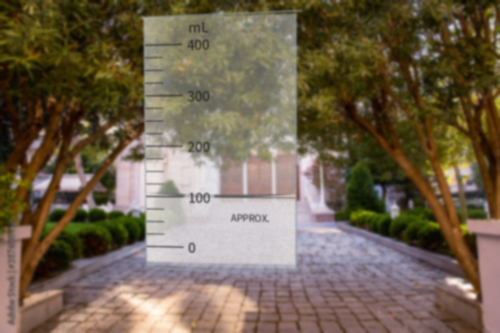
100 mL
